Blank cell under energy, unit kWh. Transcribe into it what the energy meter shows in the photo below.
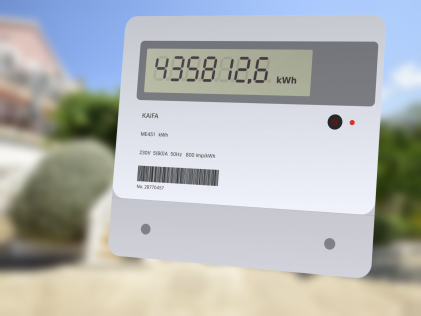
435812.6 kWh
